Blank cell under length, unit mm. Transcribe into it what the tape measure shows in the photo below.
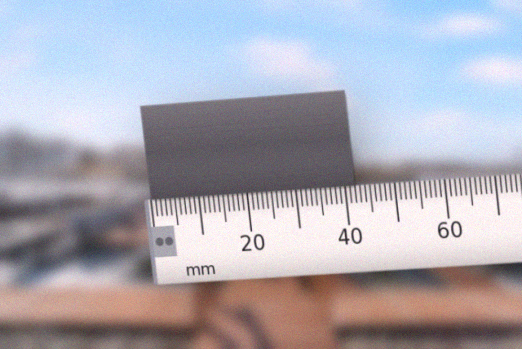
42 mm
